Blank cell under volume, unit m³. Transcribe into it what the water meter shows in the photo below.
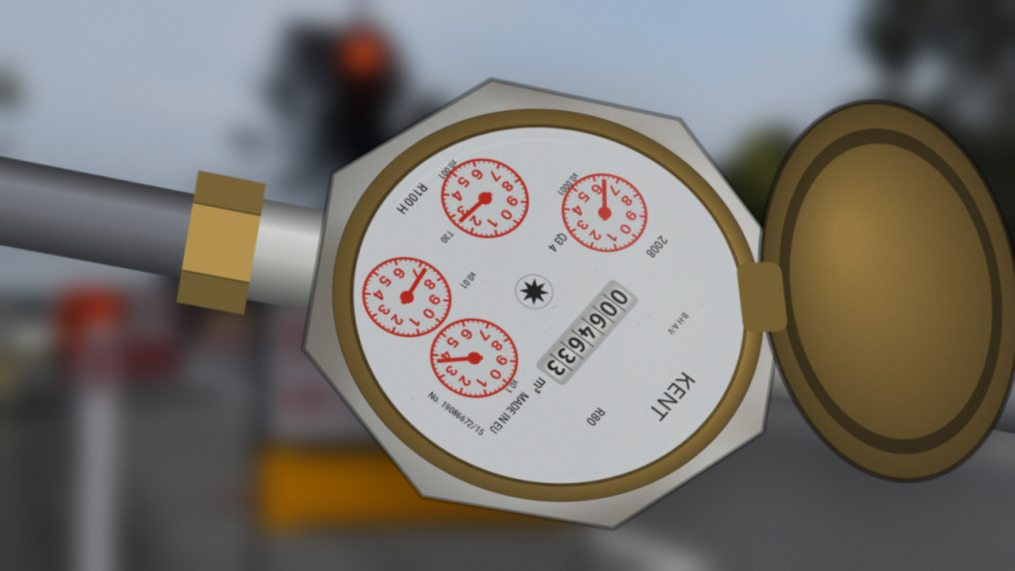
64633.3726 m³
